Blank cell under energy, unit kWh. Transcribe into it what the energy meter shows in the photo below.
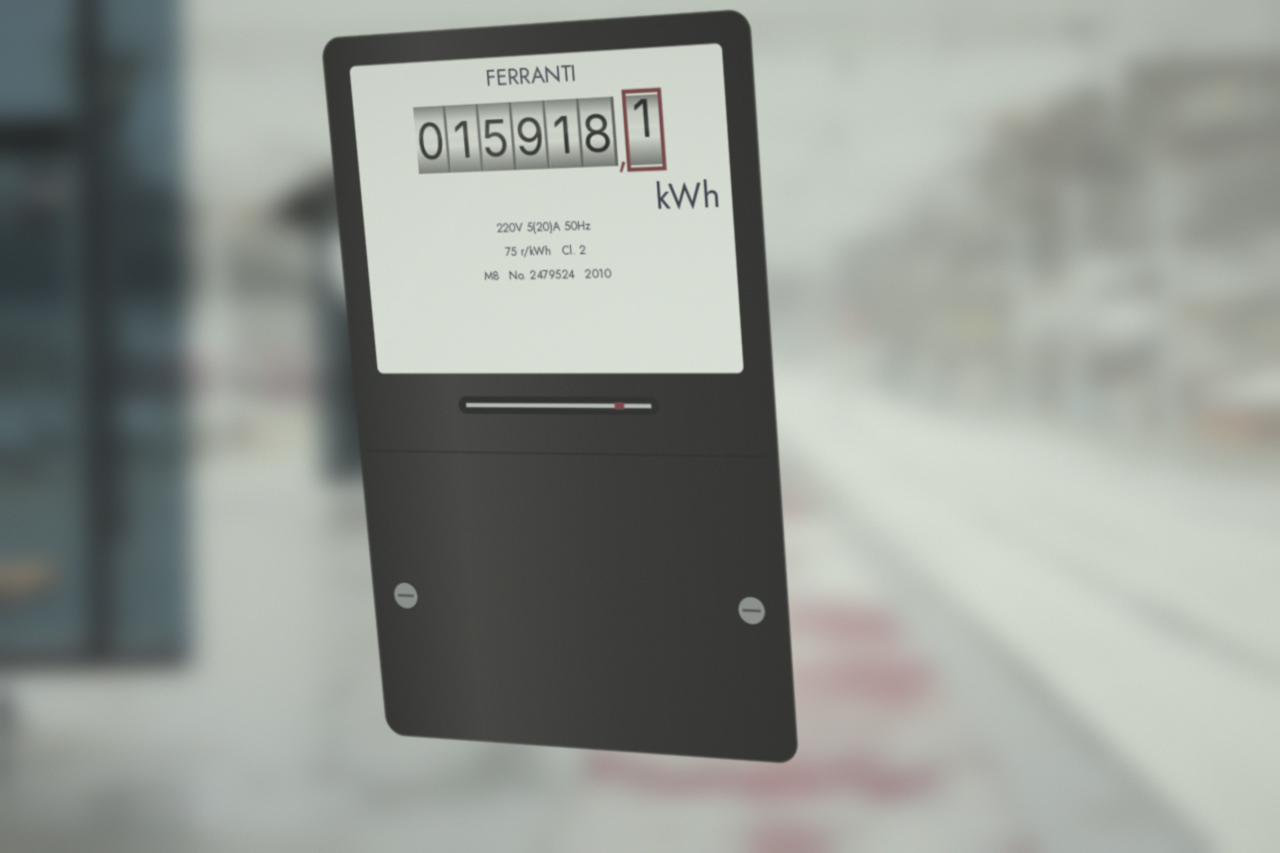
15918.1 kWh
